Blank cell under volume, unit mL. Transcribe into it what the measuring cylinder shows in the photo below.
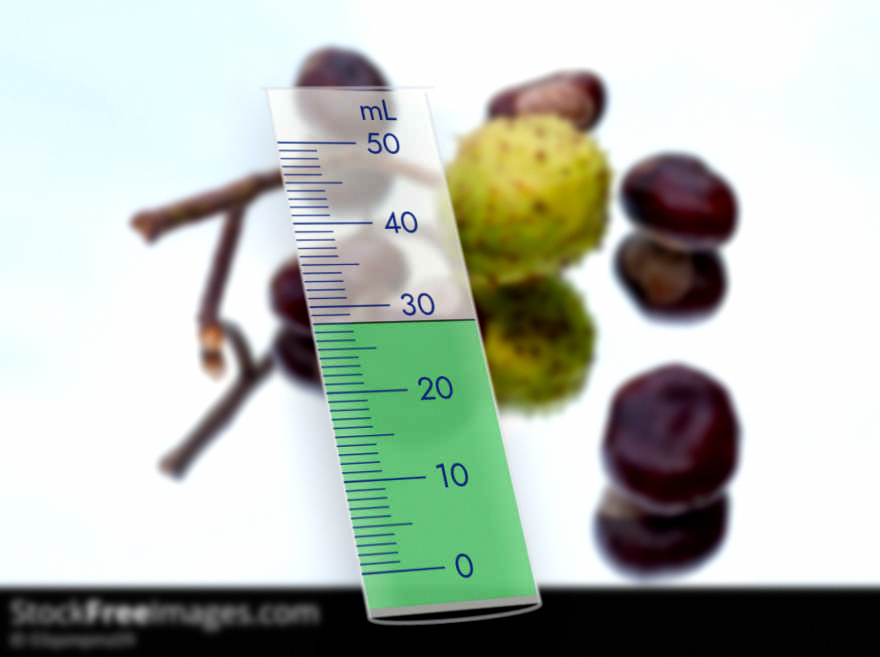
28 mL
